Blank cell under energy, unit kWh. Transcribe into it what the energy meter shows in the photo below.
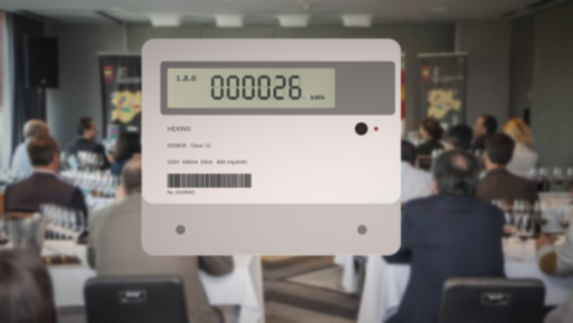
26 kWh
